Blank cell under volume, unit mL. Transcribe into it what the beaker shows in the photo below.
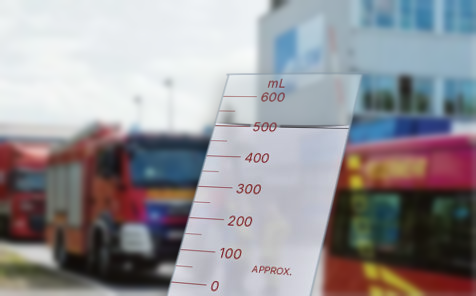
500 mL
